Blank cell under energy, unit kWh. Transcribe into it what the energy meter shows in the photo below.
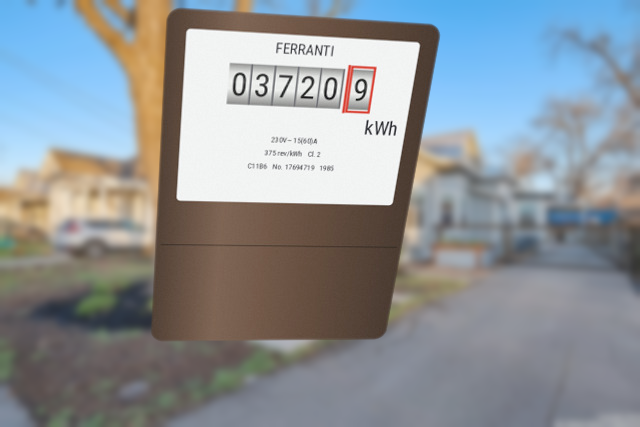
3720.9 kWh
